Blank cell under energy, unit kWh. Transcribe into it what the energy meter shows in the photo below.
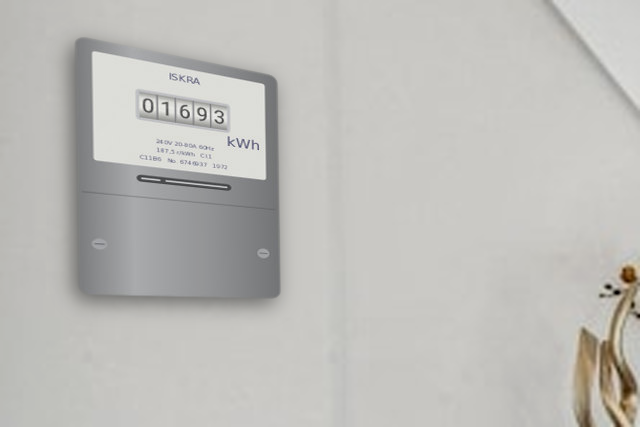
1693 kWh
